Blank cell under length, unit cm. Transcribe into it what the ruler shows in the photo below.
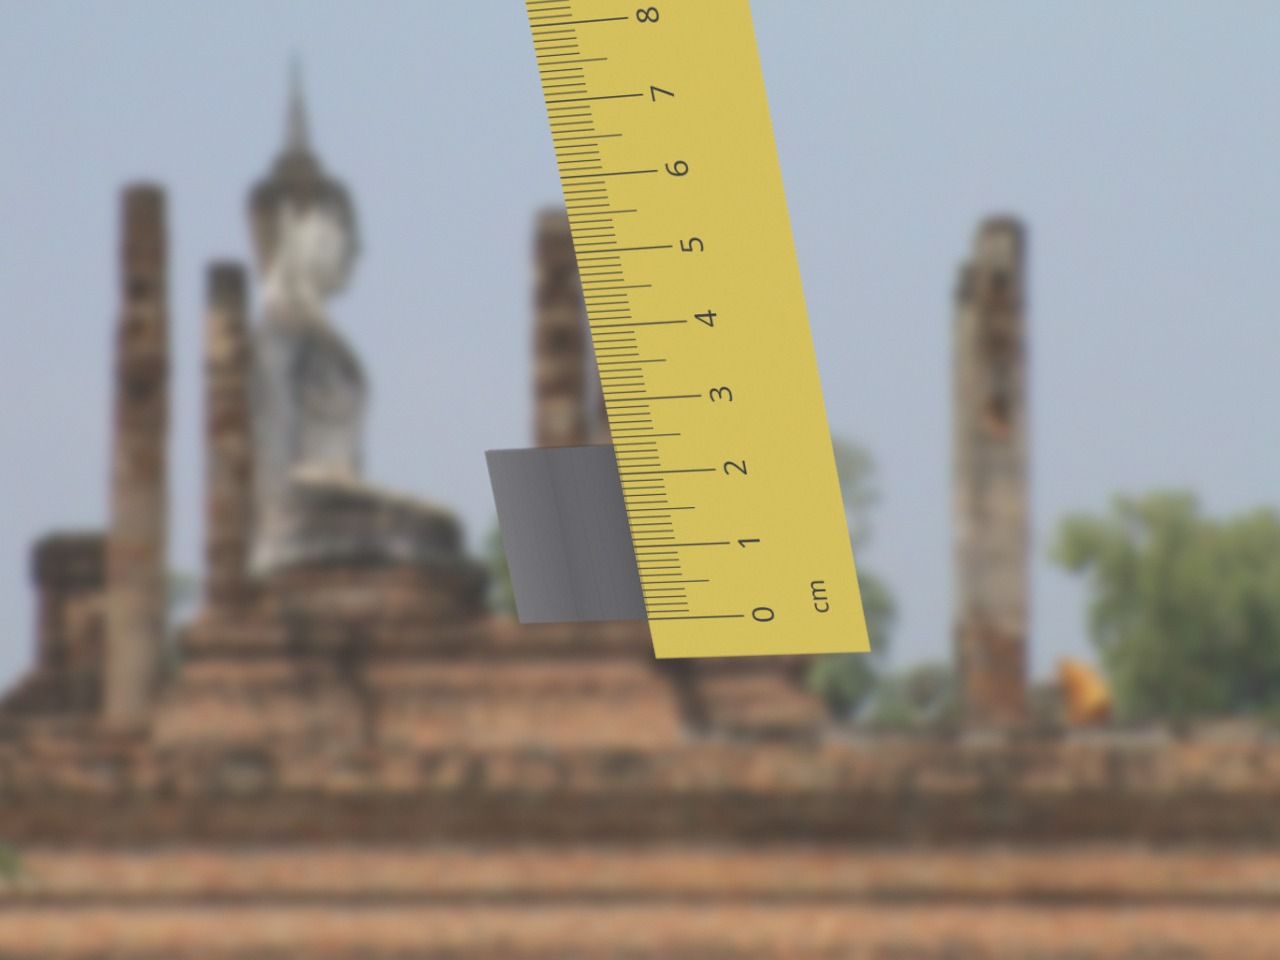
2.4 cm
